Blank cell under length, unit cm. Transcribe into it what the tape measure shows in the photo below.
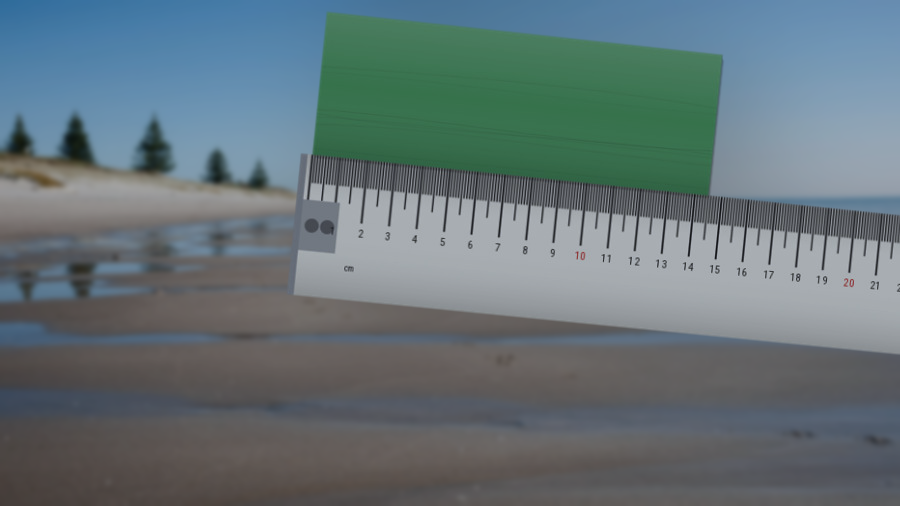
14.5 cm
